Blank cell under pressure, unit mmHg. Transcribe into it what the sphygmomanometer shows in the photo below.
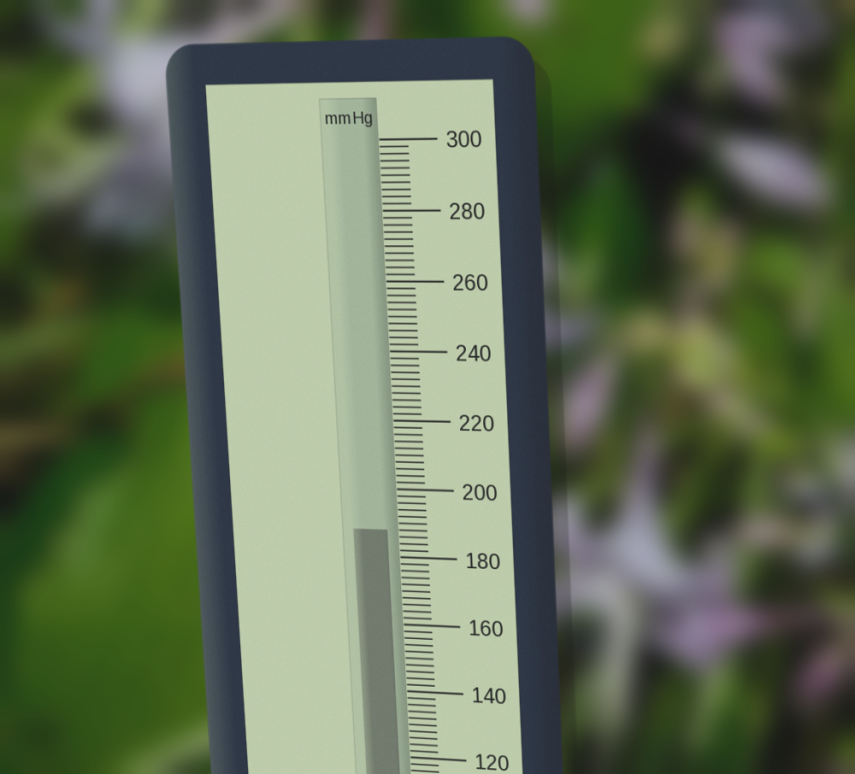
188 mmHg
